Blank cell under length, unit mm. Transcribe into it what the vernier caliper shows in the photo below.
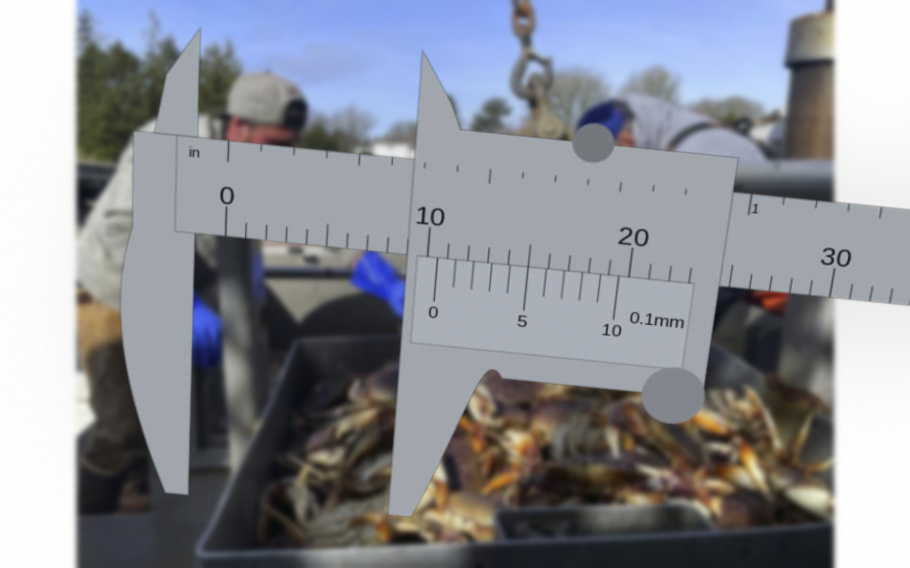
10.5 mm
